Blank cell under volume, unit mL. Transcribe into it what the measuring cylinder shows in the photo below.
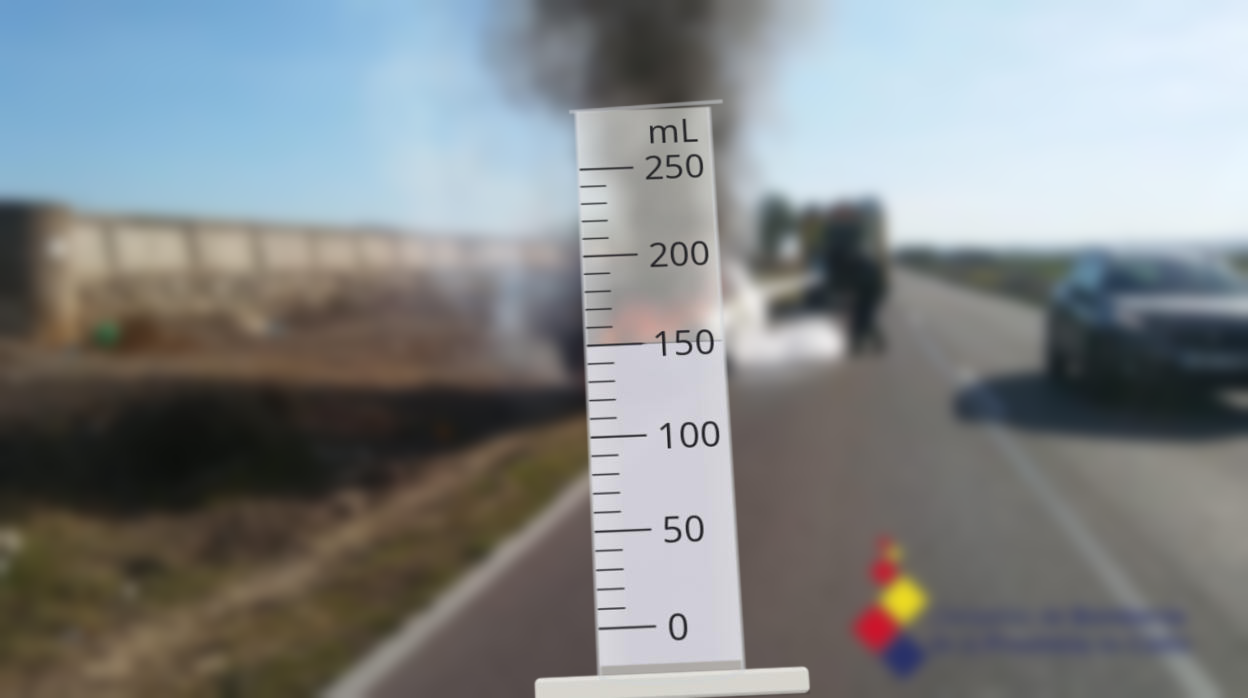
150 mL
